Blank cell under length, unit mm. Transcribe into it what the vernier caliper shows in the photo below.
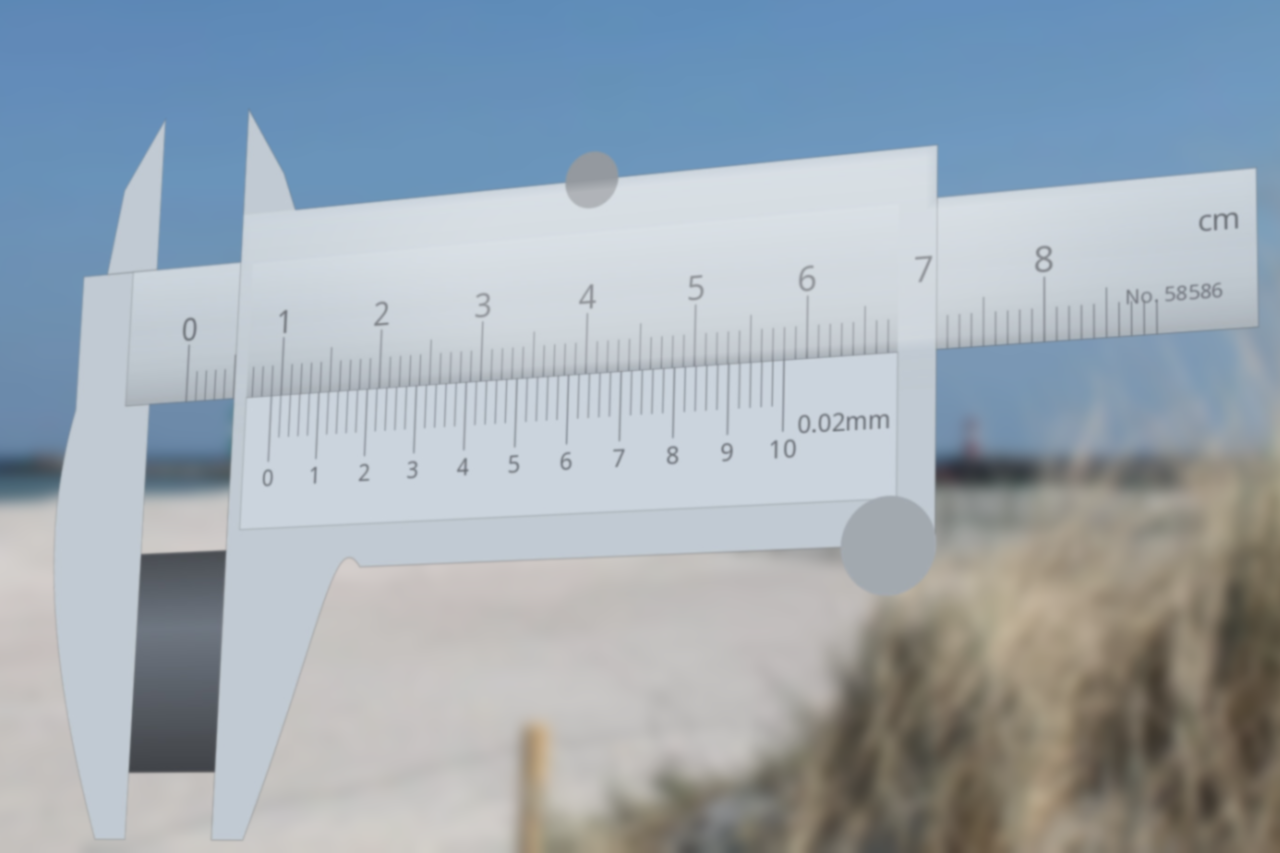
9.0 mm
